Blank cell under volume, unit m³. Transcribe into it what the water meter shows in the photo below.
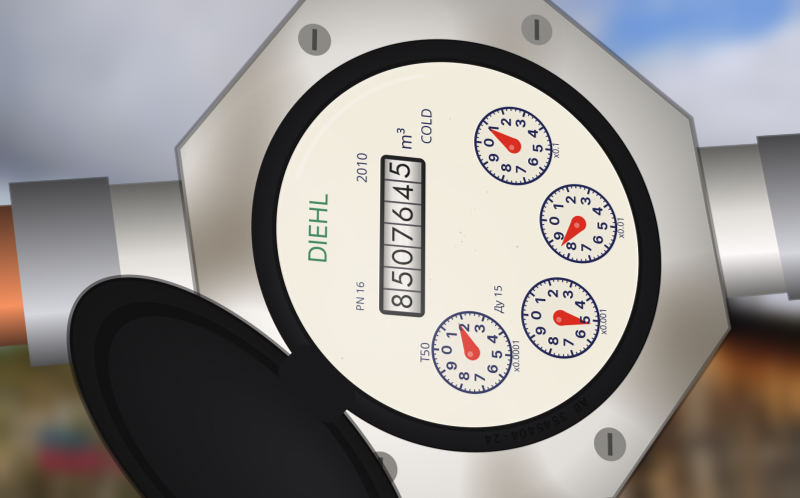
8507645.0851 m³
